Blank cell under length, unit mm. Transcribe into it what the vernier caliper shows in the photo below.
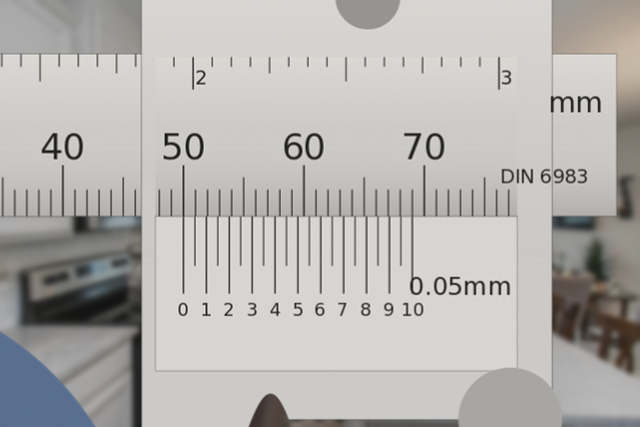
50.0 mm
